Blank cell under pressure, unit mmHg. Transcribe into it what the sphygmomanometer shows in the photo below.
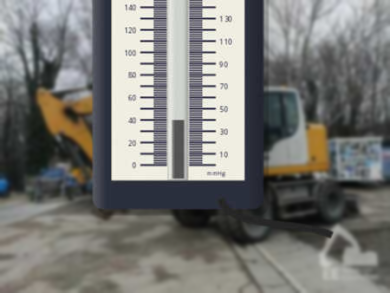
40 mmHg
